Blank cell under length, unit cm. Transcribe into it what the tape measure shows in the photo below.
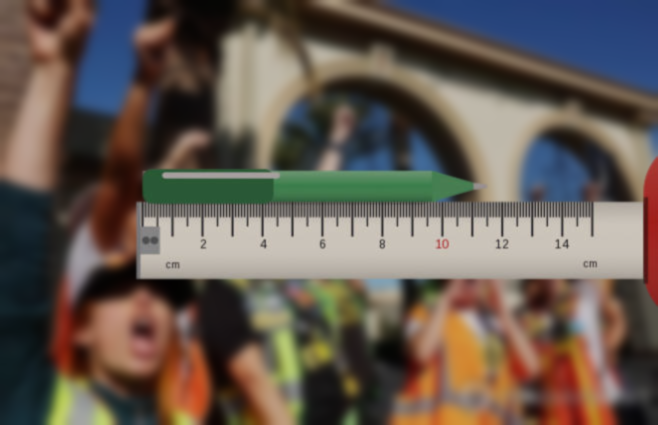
11.5 cm
